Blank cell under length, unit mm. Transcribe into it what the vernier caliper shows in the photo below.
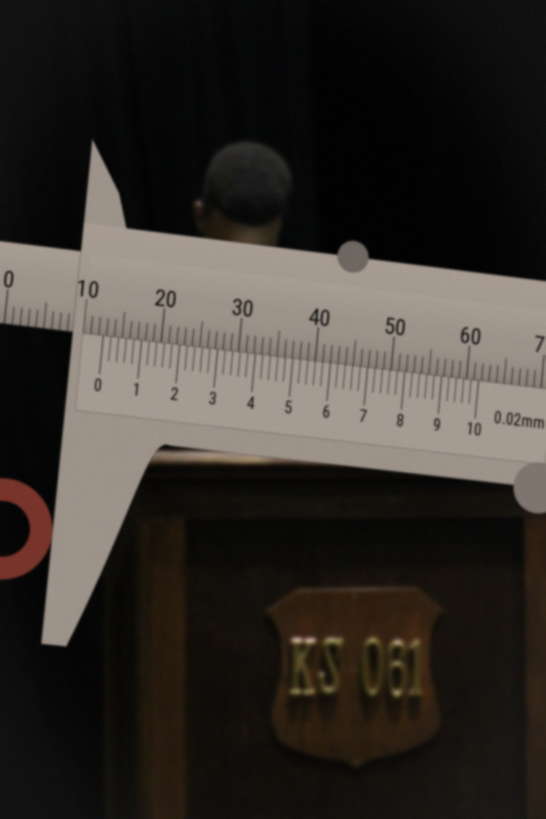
12.6 mm
